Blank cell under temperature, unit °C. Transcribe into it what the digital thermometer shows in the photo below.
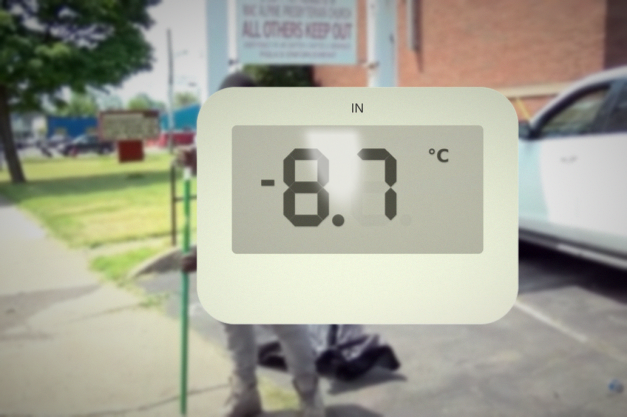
-8.7 °C
